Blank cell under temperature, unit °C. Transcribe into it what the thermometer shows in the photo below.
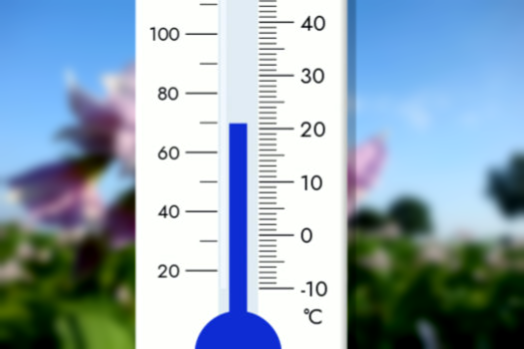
21 °C
